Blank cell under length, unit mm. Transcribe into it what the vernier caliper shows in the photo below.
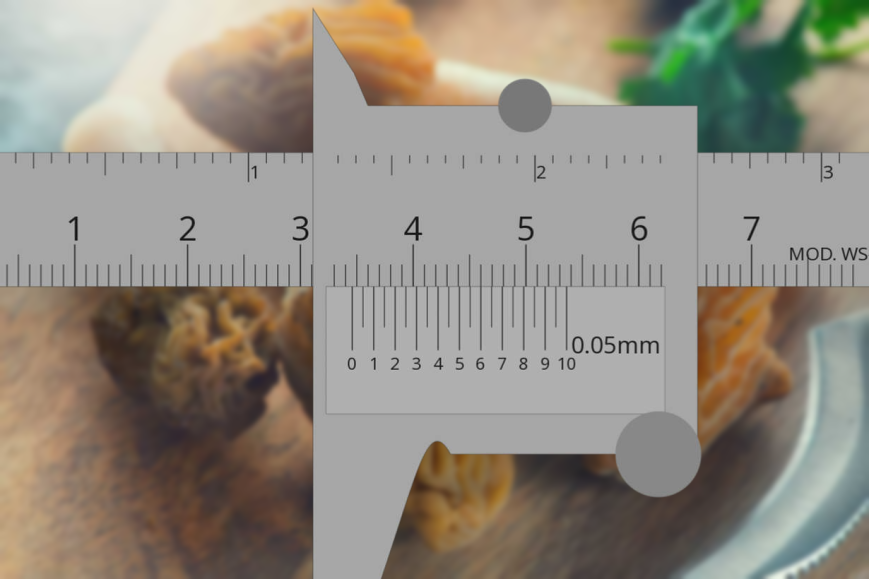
34.6 mm
